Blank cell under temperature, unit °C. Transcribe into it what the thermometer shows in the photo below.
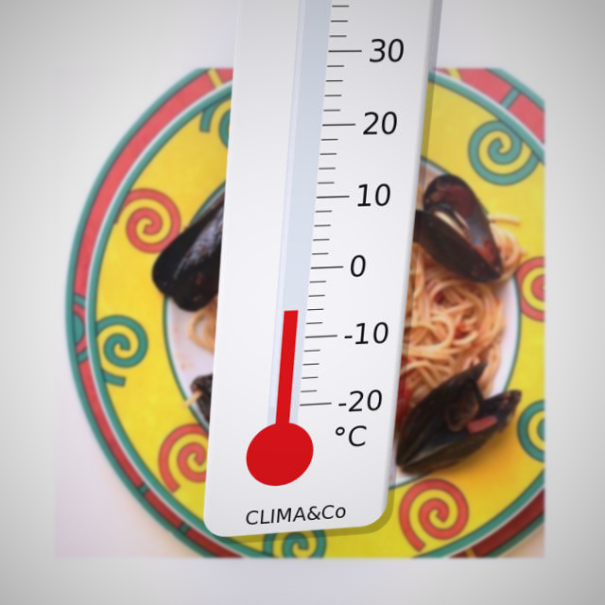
-6 °C
